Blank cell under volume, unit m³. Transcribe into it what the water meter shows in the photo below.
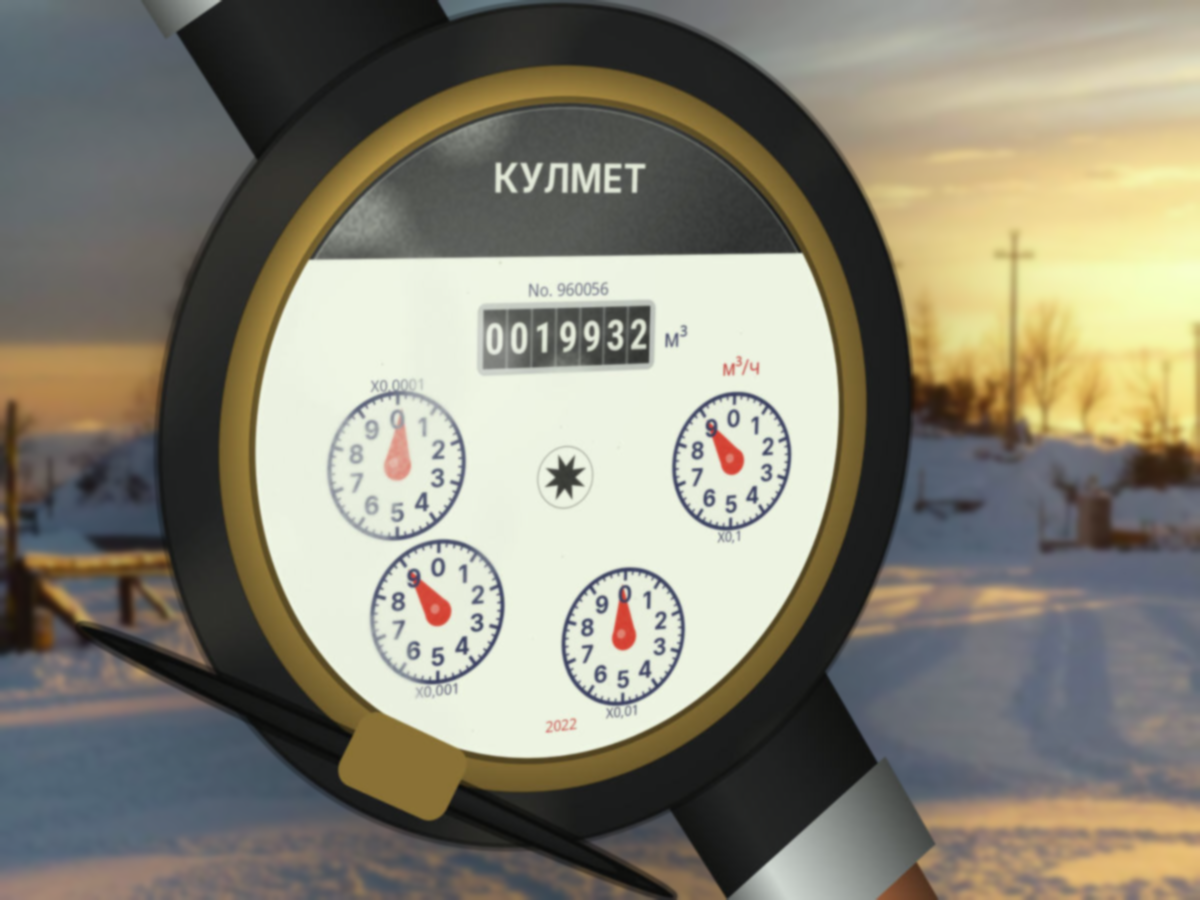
19932.8990 m³
